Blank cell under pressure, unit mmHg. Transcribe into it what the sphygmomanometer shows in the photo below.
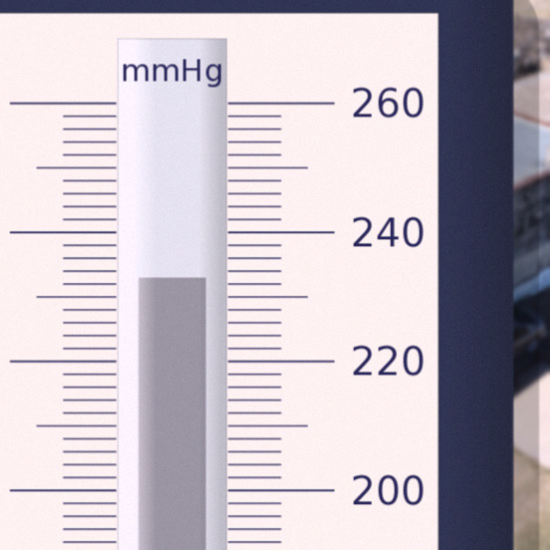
233 mmHg
